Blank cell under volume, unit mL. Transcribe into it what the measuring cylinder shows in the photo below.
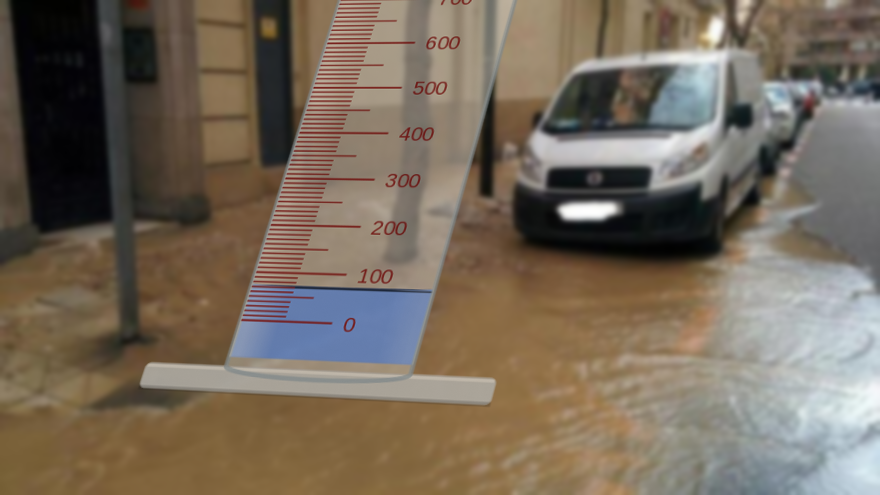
70 mL
